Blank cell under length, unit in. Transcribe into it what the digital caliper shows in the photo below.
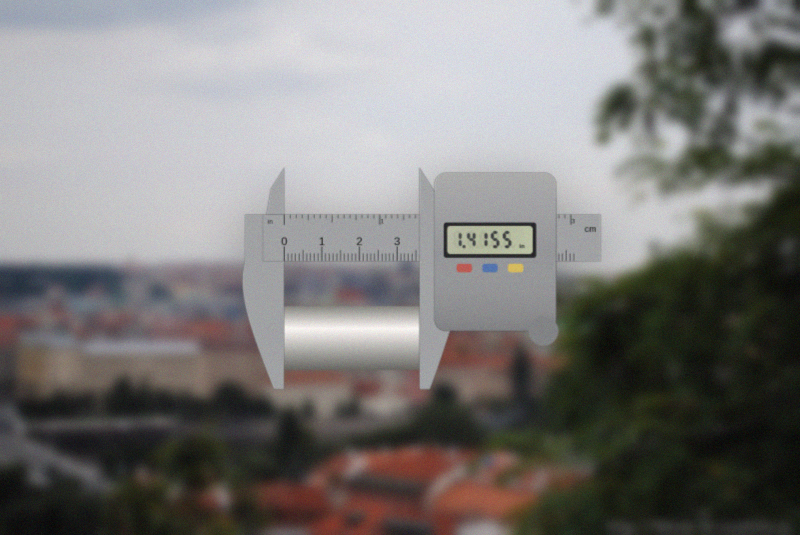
1.4155 in
